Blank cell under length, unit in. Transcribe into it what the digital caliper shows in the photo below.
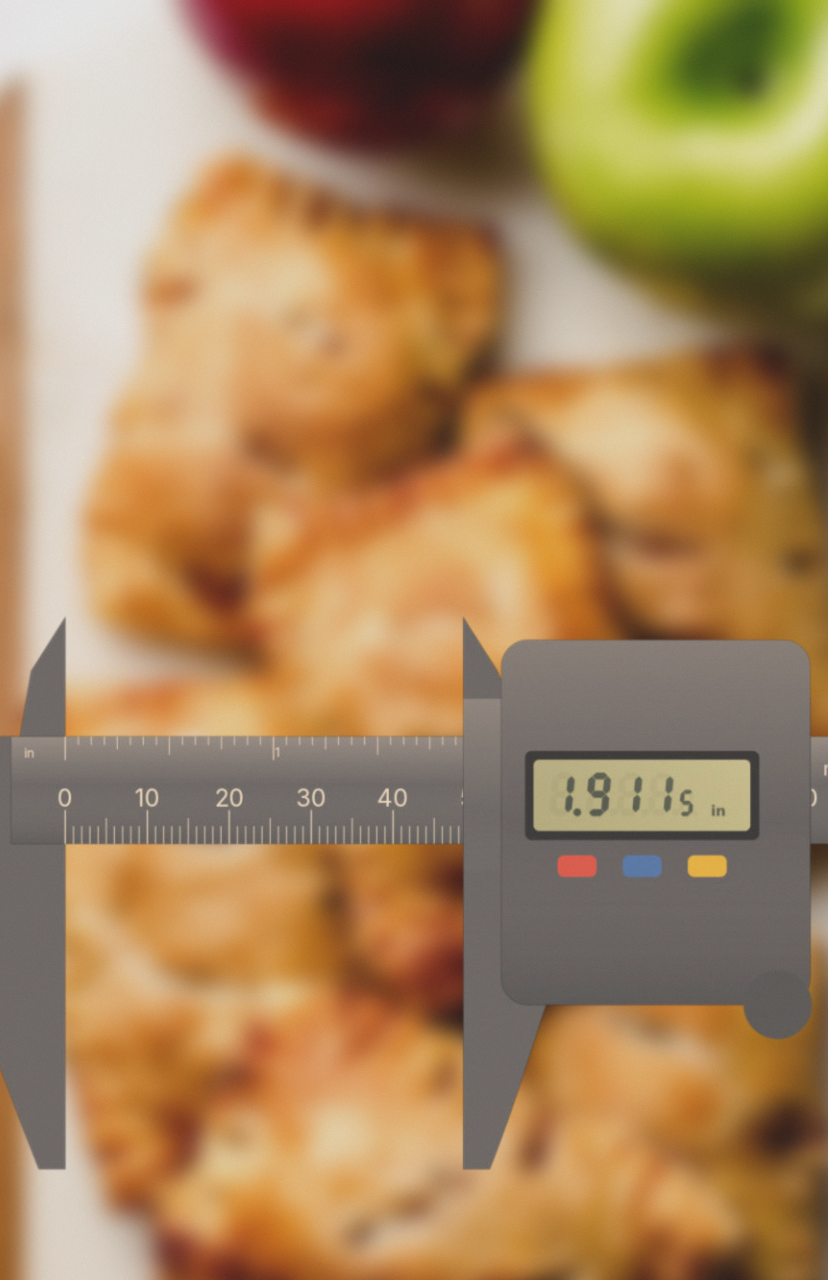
1.9115 in
